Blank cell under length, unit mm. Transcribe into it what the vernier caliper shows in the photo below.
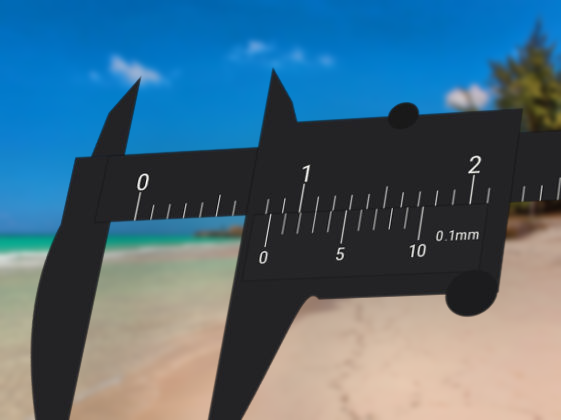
8.3 mm
